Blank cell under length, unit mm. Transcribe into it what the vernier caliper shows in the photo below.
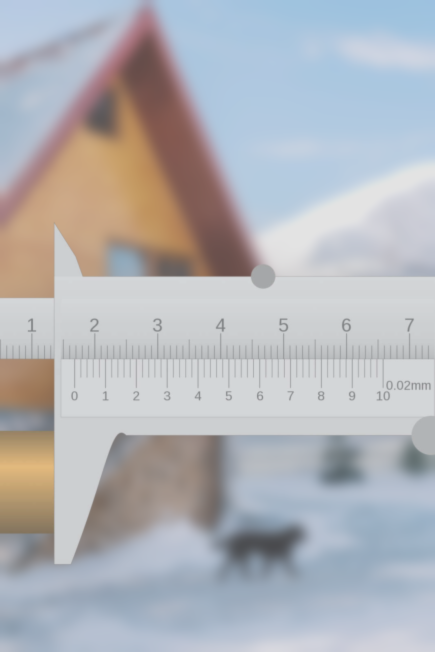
16.8 mm
